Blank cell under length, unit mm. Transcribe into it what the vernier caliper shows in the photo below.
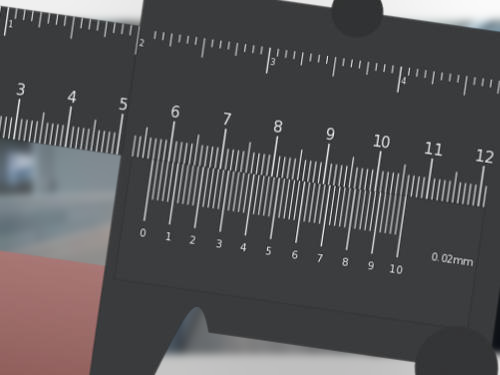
57.0 mm
